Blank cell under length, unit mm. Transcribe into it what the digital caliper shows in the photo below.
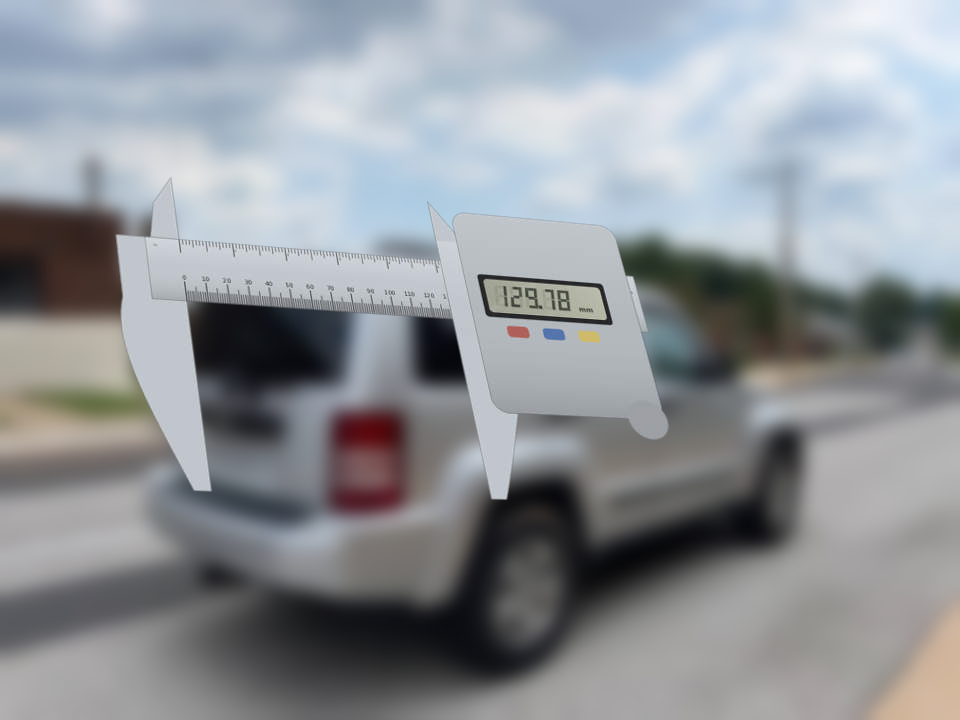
129.78 mm
